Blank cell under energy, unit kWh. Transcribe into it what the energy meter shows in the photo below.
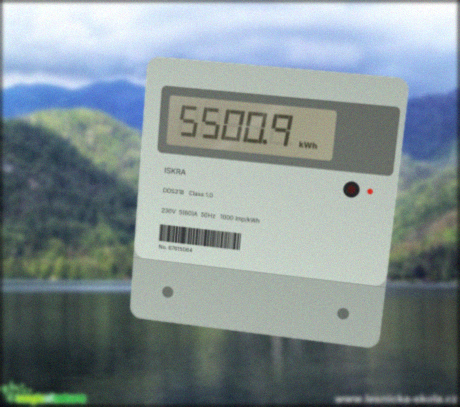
5500.9 kWh
